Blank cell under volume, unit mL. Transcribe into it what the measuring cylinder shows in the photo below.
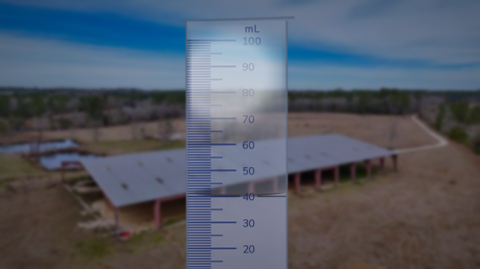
40 mL
